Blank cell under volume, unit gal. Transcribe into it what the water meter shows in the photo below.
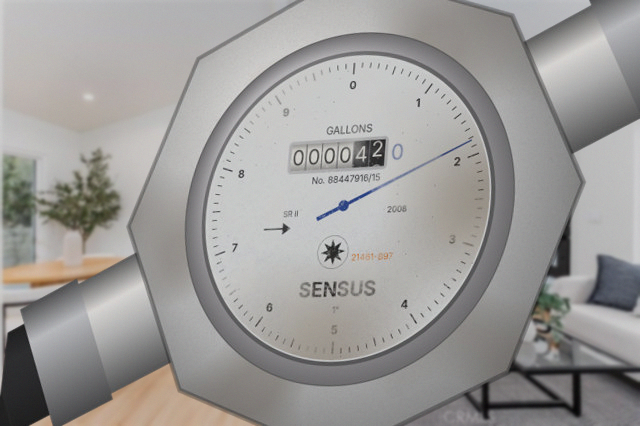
421.8 gal
